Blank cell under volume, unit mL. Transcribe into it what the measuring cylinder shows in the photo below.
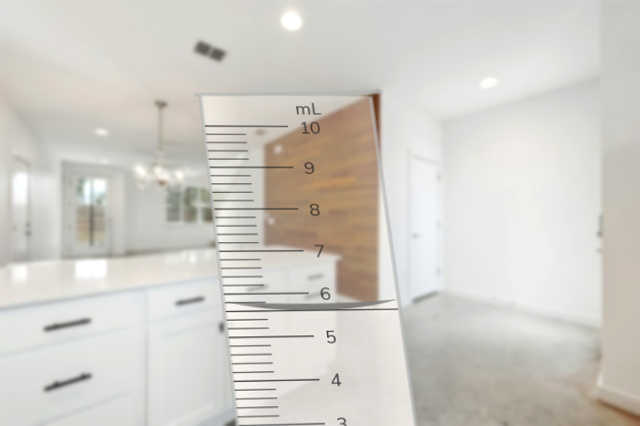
5.6 mL
